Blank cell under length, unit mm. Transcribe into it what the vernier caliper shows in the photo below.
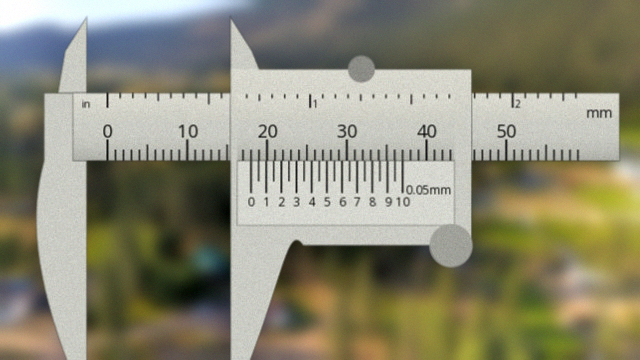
18.0 mm
